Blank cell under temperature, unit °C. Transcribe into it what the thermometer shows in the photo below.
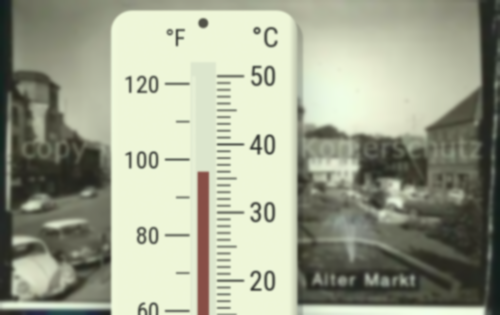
36 °C
